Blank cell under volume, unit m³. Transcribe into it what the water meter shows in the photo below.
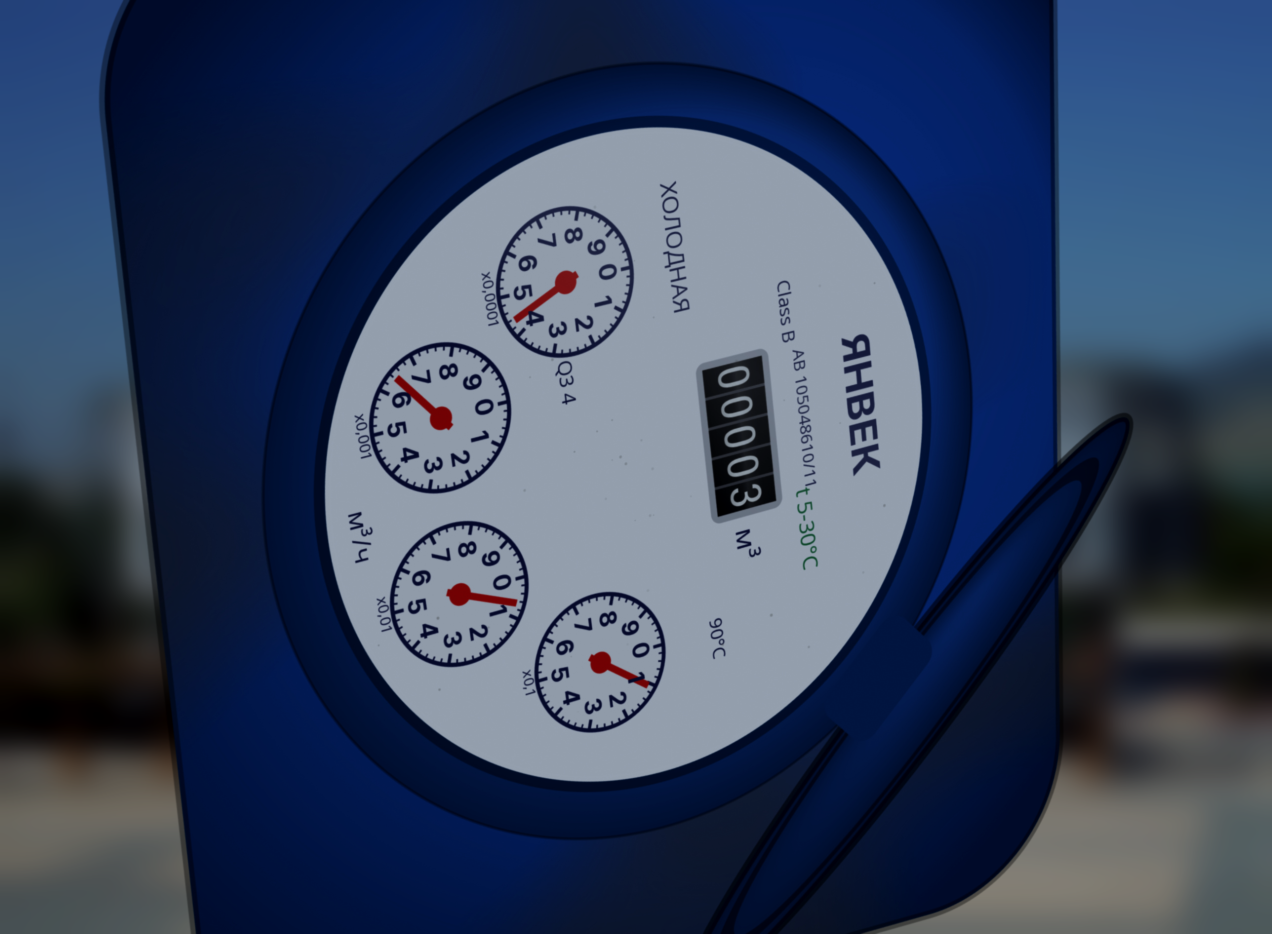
3.1064 m³
